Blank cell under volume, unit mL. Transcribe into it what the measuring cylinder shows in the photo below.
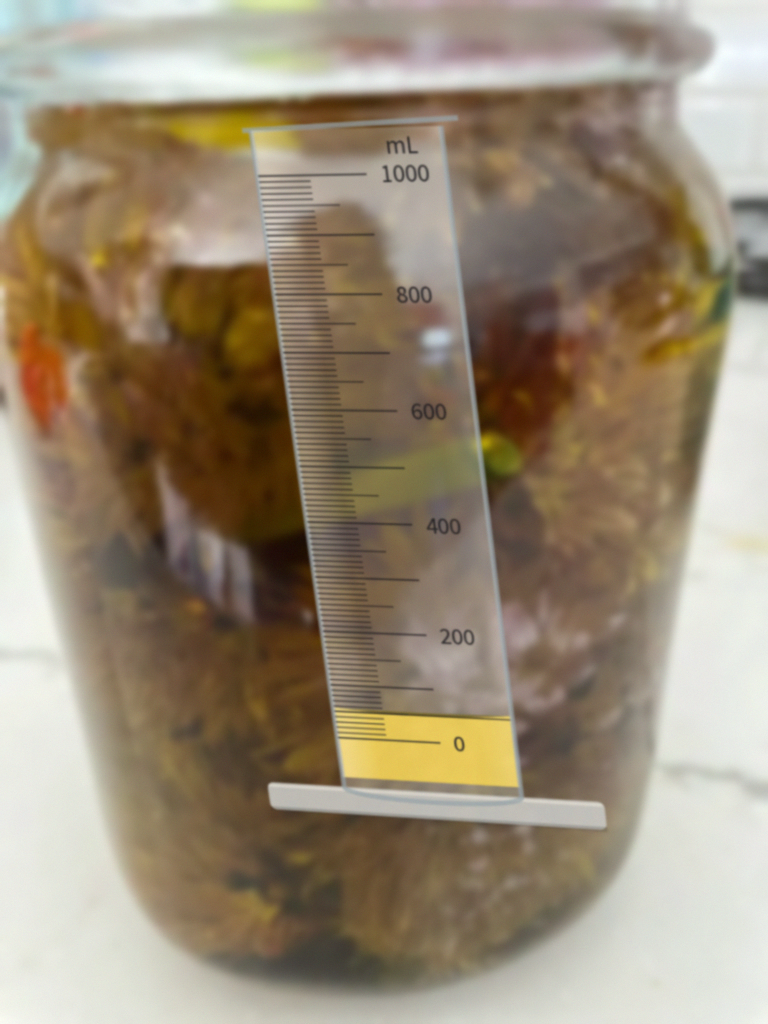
50 mL
